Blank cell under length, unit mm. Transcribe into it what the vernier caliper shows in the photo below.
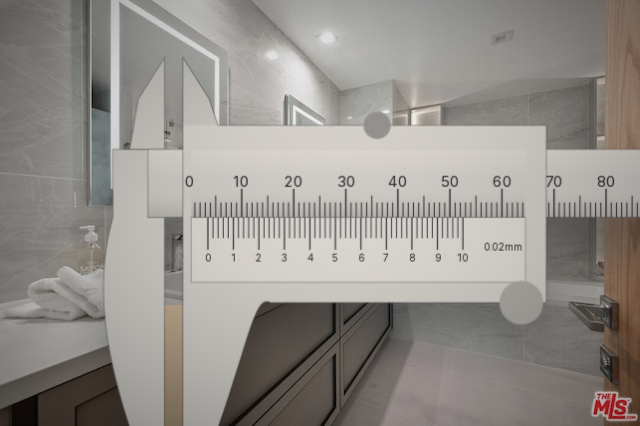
3.5 mm
